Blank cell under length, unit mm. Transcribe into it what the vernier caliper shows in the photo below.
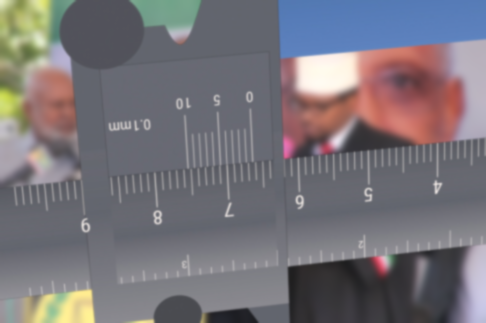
66.4 mm
